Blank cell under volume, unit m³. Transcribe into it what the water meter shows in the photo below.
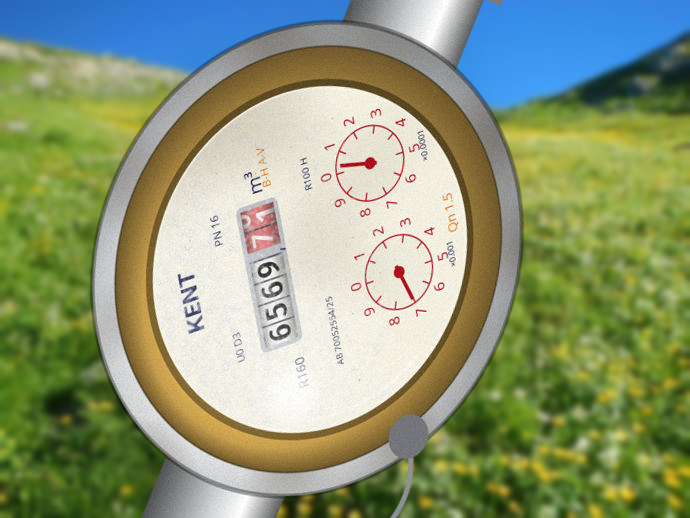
6569.7070 m³
